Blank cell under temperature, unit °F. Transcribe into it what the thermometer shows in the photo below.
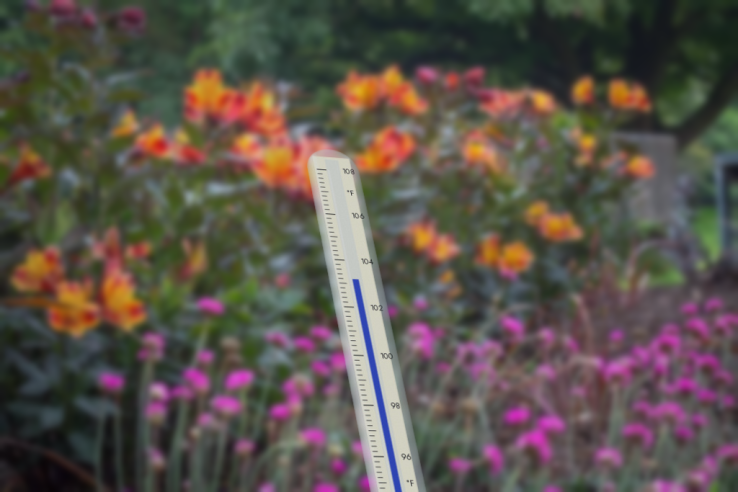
103.2 °F
